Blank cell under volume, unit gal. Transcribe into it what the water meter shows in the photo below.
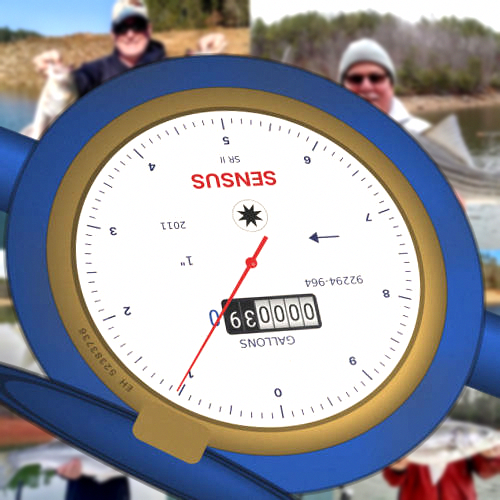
391.0 gal
